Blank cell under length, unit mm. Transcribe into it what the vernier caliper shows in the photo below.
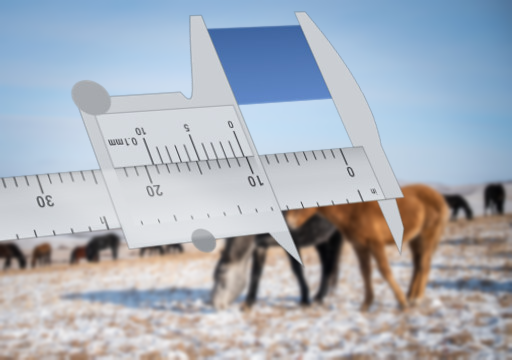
10.2 mm
